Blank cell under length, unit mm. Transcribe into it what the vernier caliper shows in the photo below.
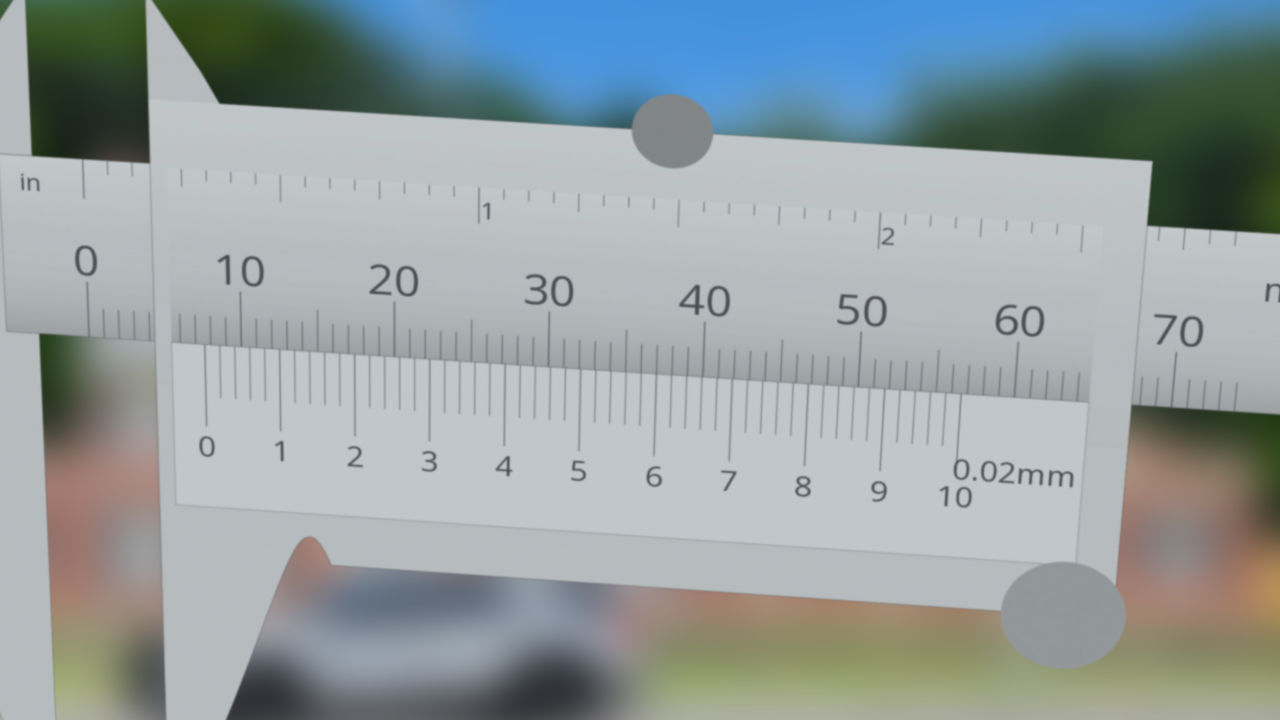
7.6 mm
